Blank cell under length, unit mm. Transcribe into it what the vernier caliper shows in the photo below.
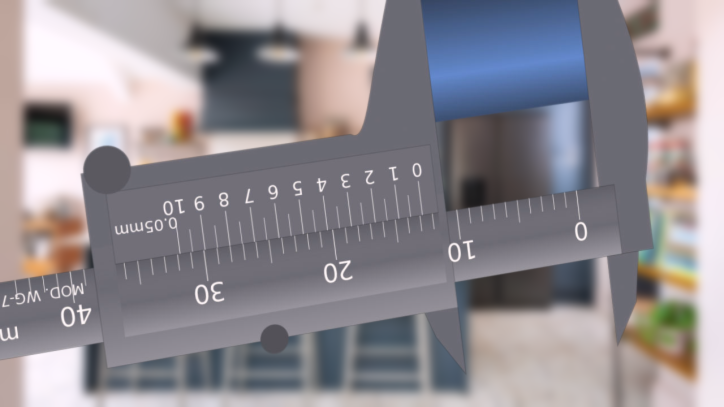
12.8 mm
